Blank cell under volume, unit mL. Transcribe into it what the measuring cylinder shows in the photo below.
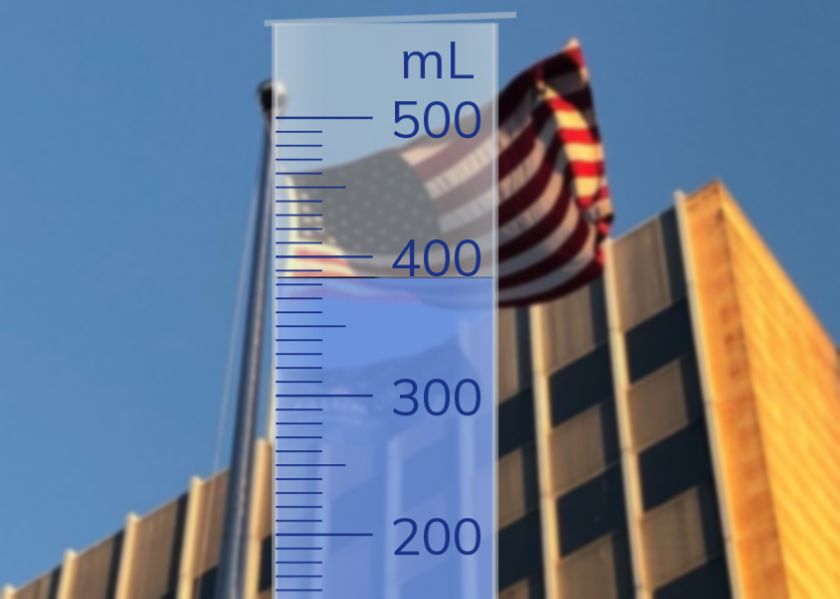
385 mL
